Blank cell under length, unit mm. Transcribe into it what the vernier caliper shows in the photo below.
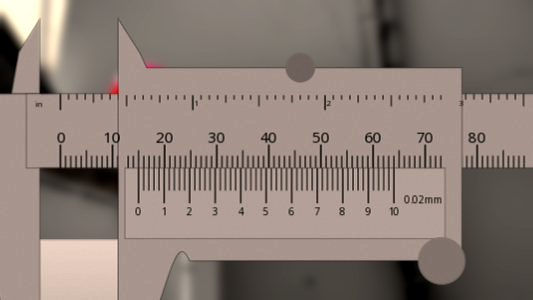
15.0 mm
